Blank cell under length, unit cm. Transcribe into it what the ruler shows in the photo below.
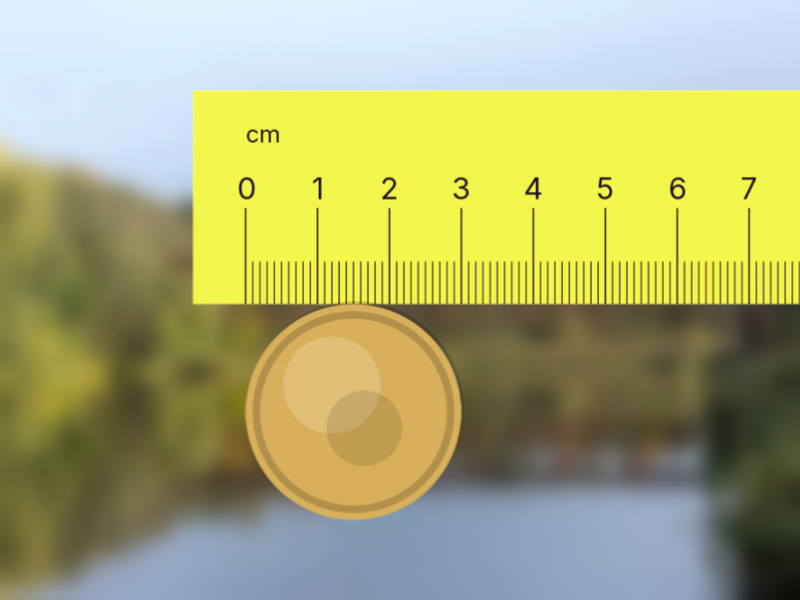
3 cm
